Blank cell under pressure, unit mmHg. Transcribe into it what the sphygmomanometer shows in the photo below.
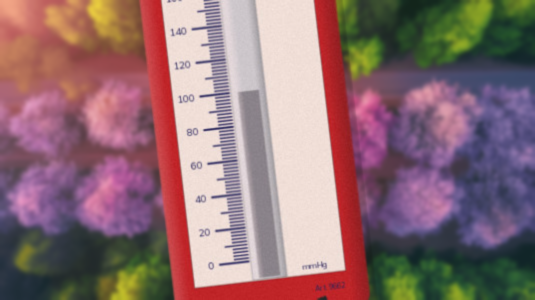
100 mmHg
